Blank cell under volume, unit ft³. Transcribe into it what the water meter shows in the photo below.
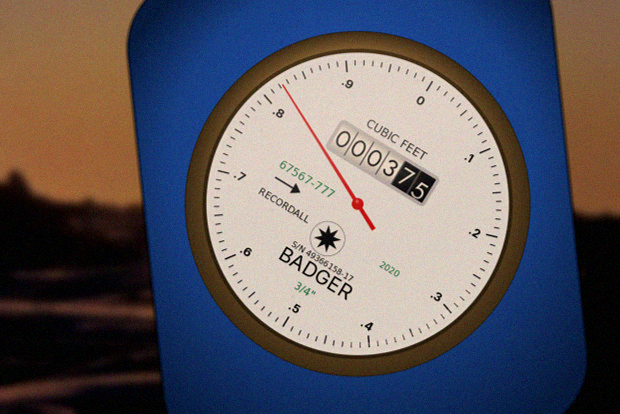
374.82 ft³
